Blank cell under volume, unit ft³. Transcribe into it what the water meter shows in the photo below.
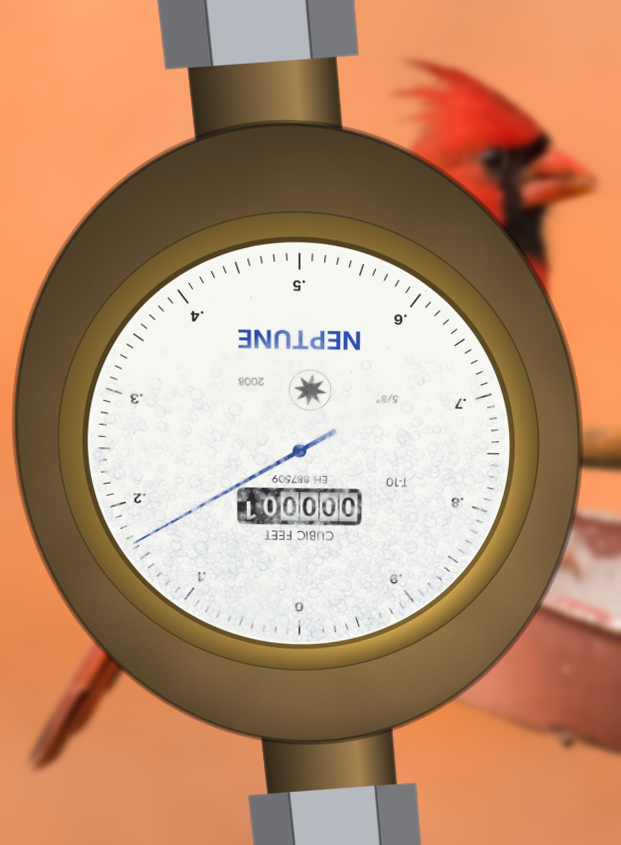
1.16 ft³
